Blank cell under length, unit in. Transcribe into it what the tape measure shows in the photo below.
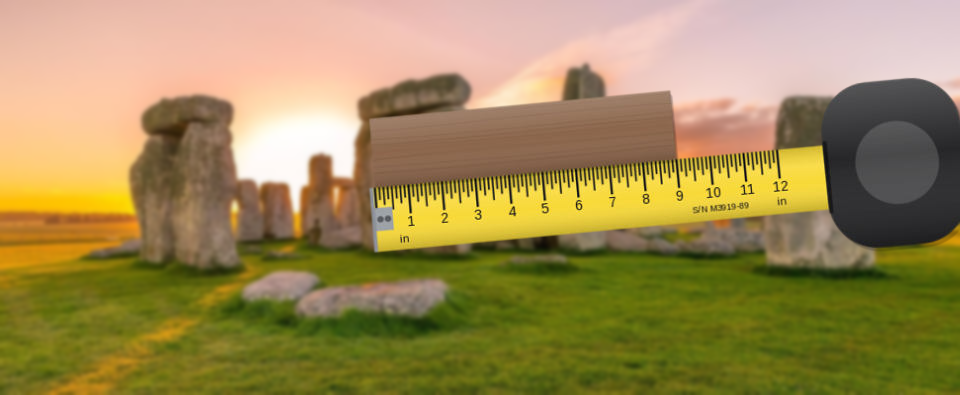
9 in
